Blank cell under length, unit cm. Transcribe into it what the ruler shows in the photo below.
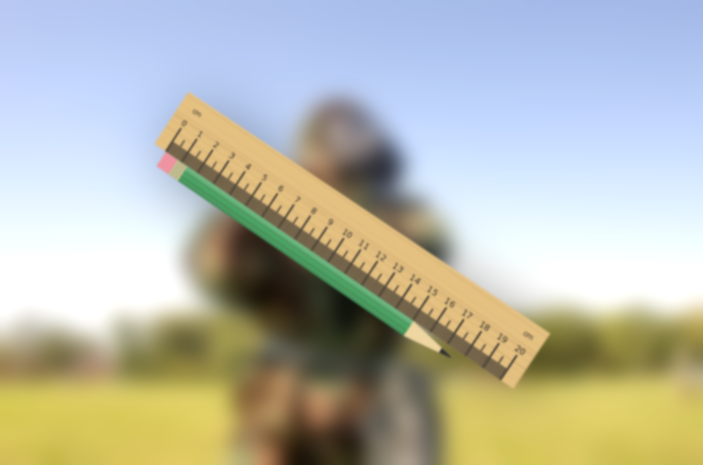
17.5 cm
